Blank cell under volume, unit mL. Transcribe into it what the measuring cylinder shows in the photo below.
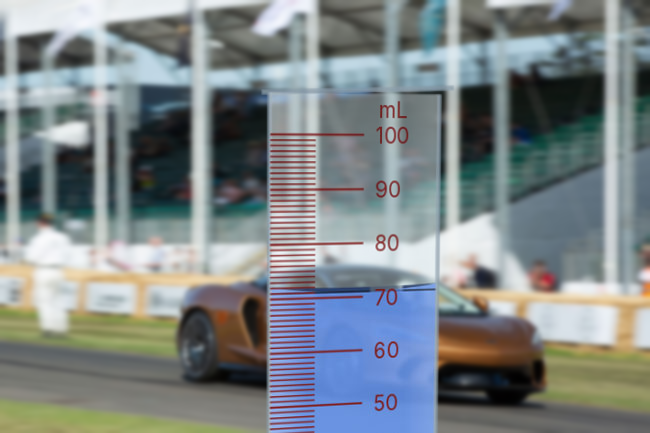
71 mL
